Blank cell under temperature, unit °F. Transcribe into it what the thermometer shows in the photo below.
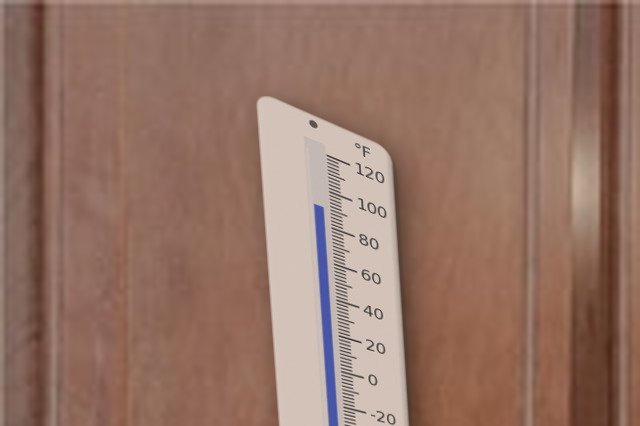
90 °F
